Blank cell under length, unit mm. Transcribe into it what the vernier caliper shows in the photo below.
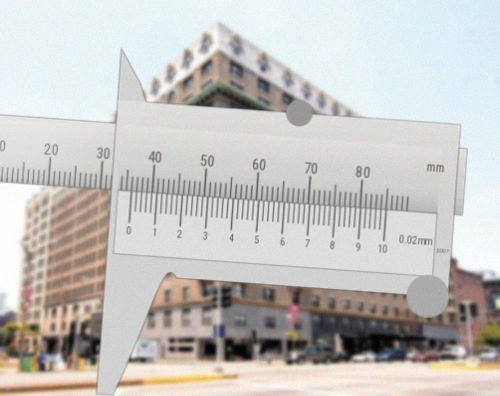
36.0 mm
